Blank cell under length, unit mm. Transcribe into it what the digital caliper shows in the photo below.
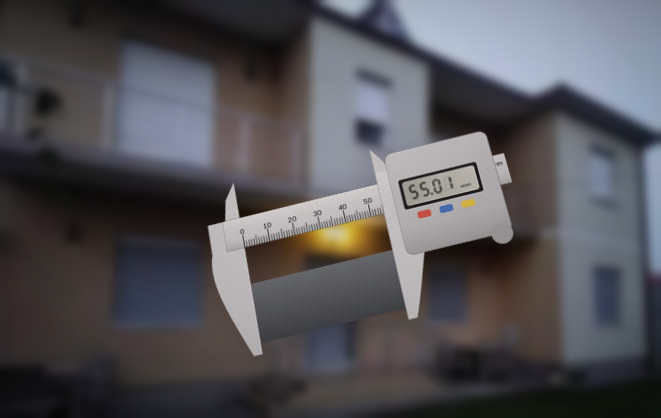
55.01 mm
